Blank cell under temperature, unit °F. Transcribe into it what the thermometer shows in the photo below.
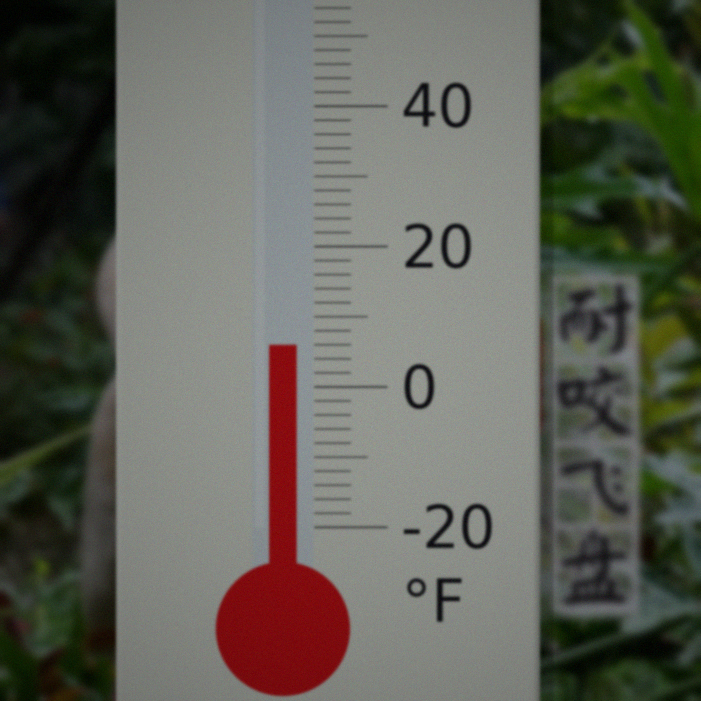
6 °F
